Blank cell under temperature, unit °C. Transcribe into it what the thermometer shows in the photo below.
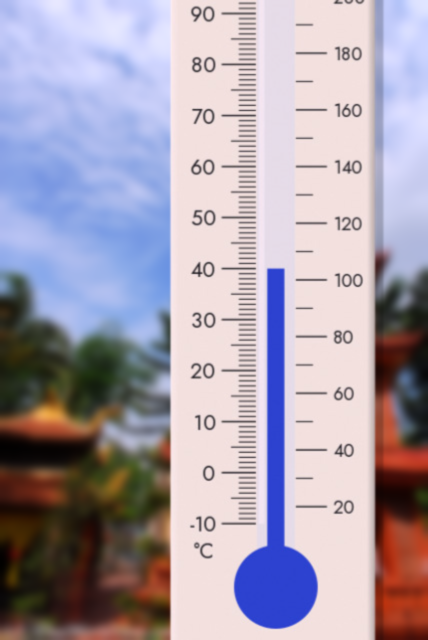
40 °C
